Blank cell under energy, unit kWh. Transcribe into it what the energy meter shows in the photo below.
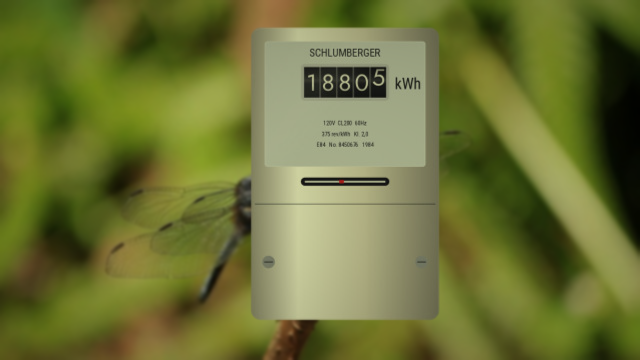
18805 kWh
